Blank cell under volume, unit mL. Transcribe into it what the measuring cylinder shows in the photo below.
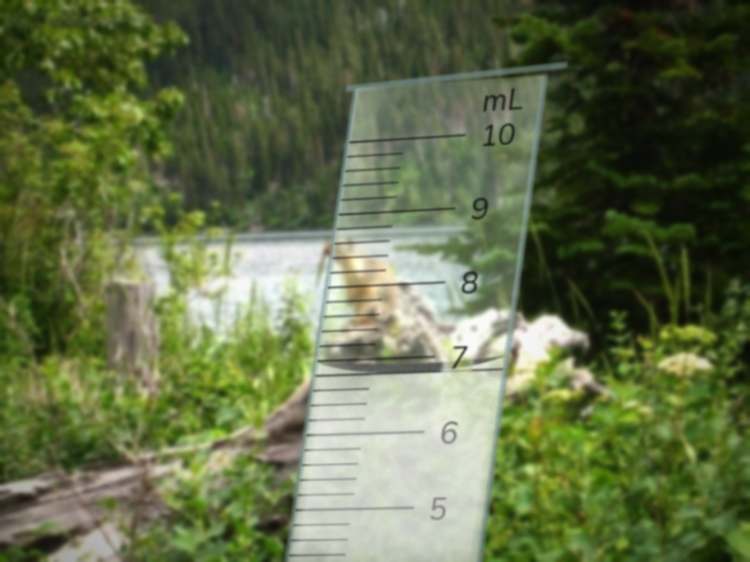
6.8 mL
